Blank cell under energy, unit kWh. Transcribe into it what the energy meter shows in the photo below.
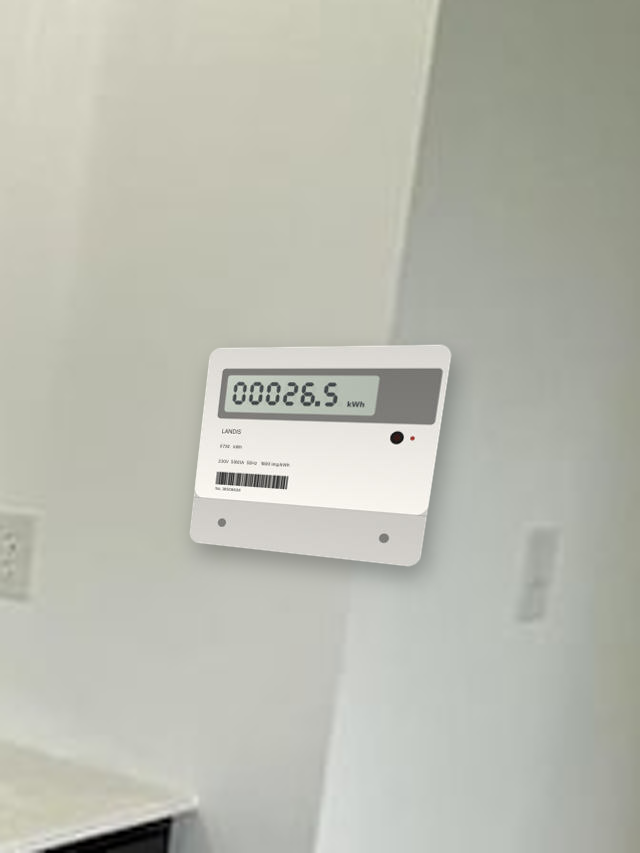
26.5 kWh
